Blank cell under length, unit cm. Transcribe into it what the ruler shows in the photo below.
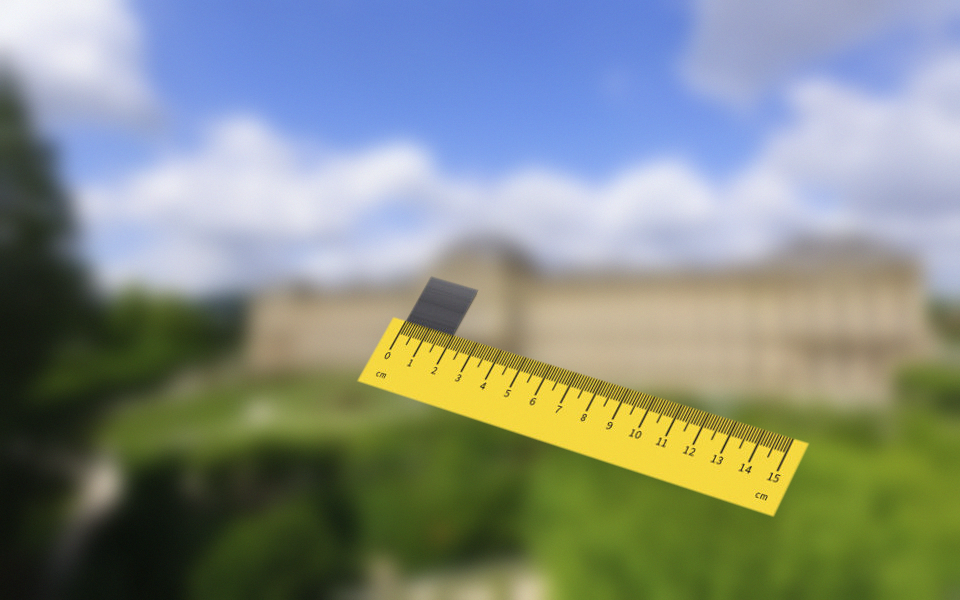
2 cm
